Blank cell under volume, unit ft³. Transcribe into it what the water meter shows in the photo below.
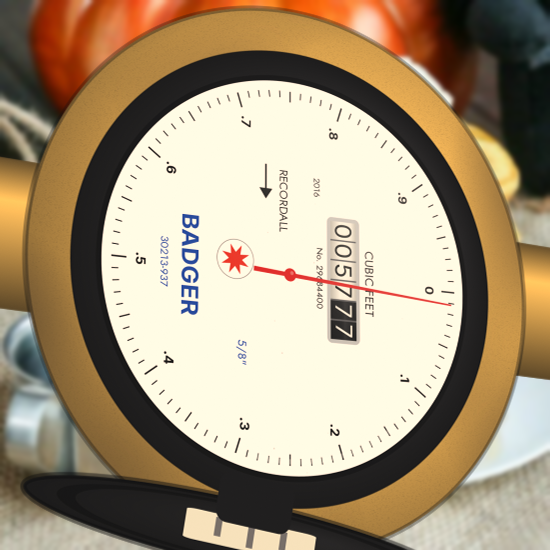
5777.01 ft³
